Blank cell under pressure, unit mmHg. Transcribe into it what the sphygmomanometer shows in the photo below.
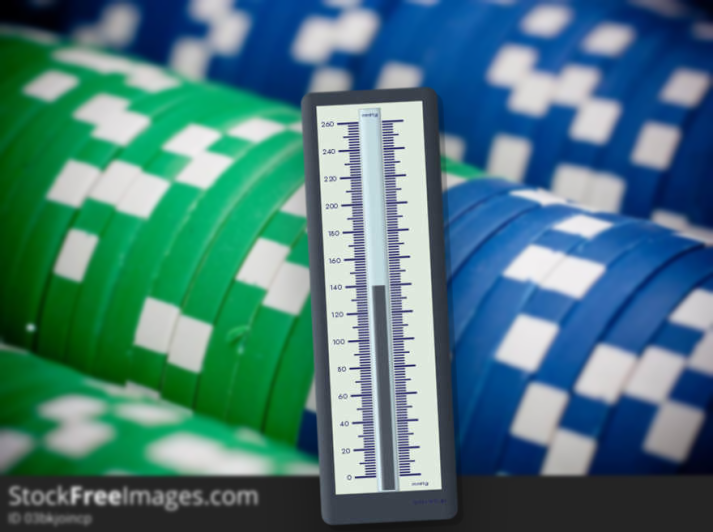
140 mmHg
